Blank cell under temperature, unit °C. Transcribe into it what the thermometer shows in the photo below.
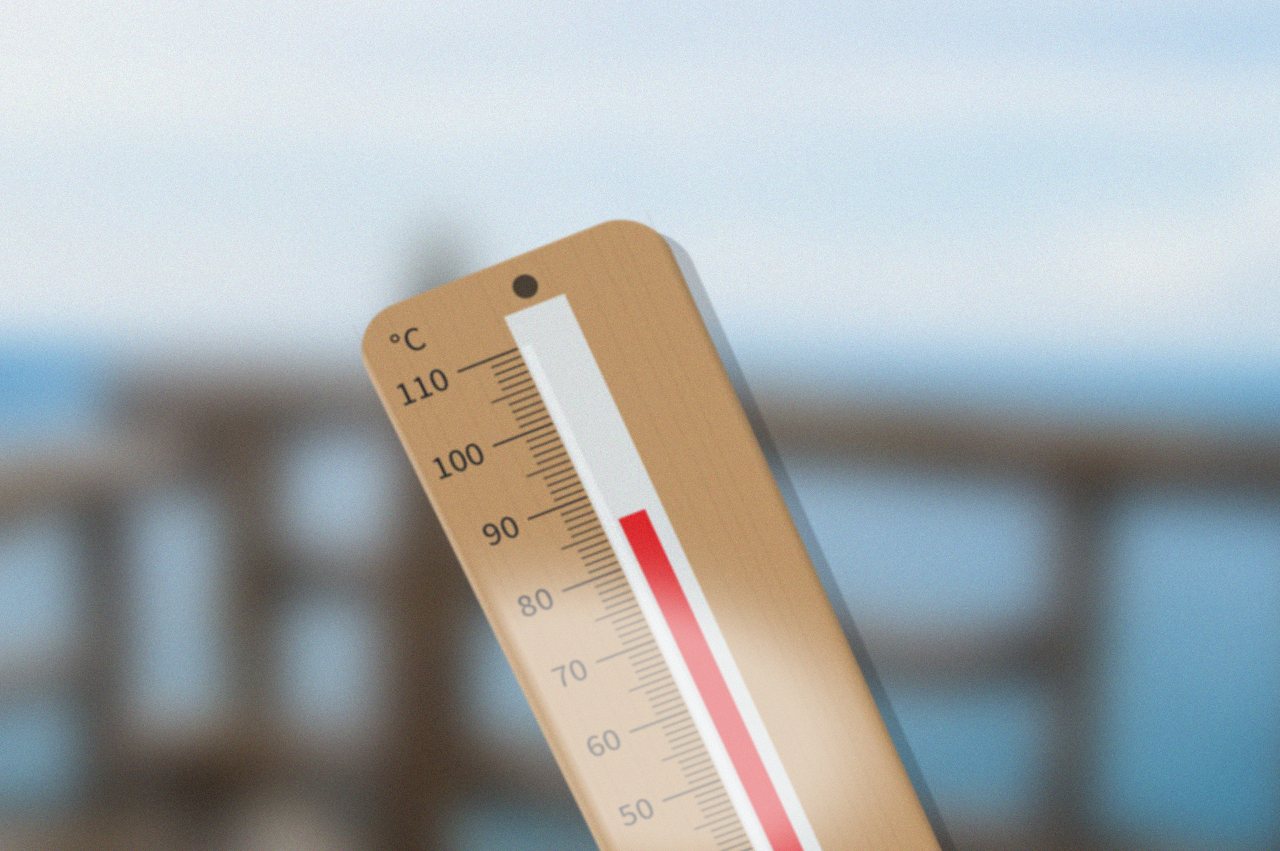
86 °C
